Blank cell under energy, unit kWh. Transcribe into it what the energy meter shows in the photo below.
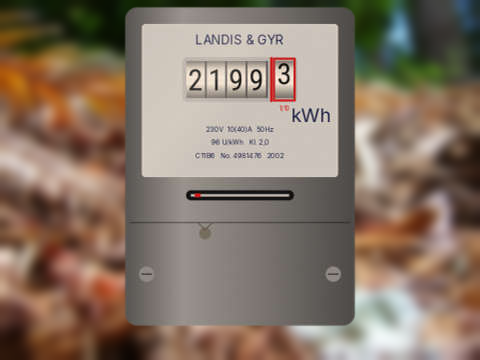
2199.3 kWh
